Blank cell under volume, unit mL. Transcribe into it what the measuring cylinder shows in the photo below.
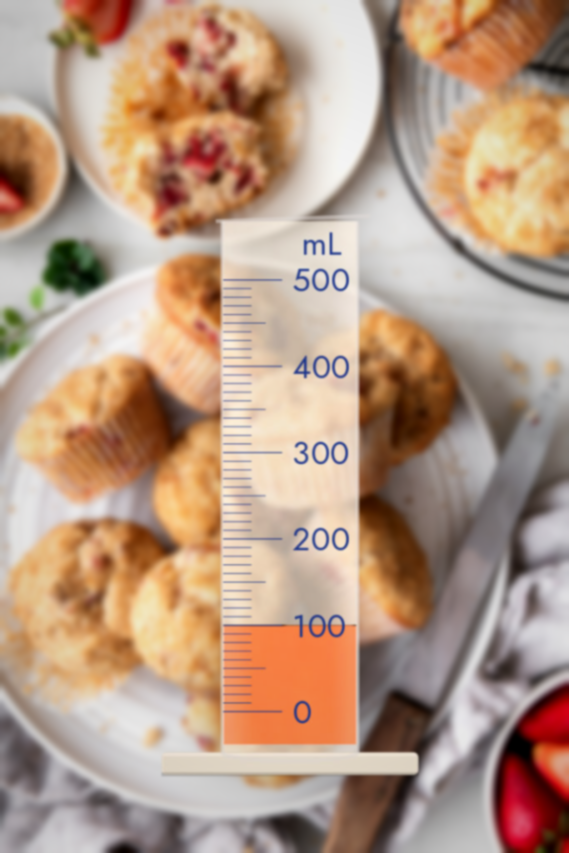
100 mL
